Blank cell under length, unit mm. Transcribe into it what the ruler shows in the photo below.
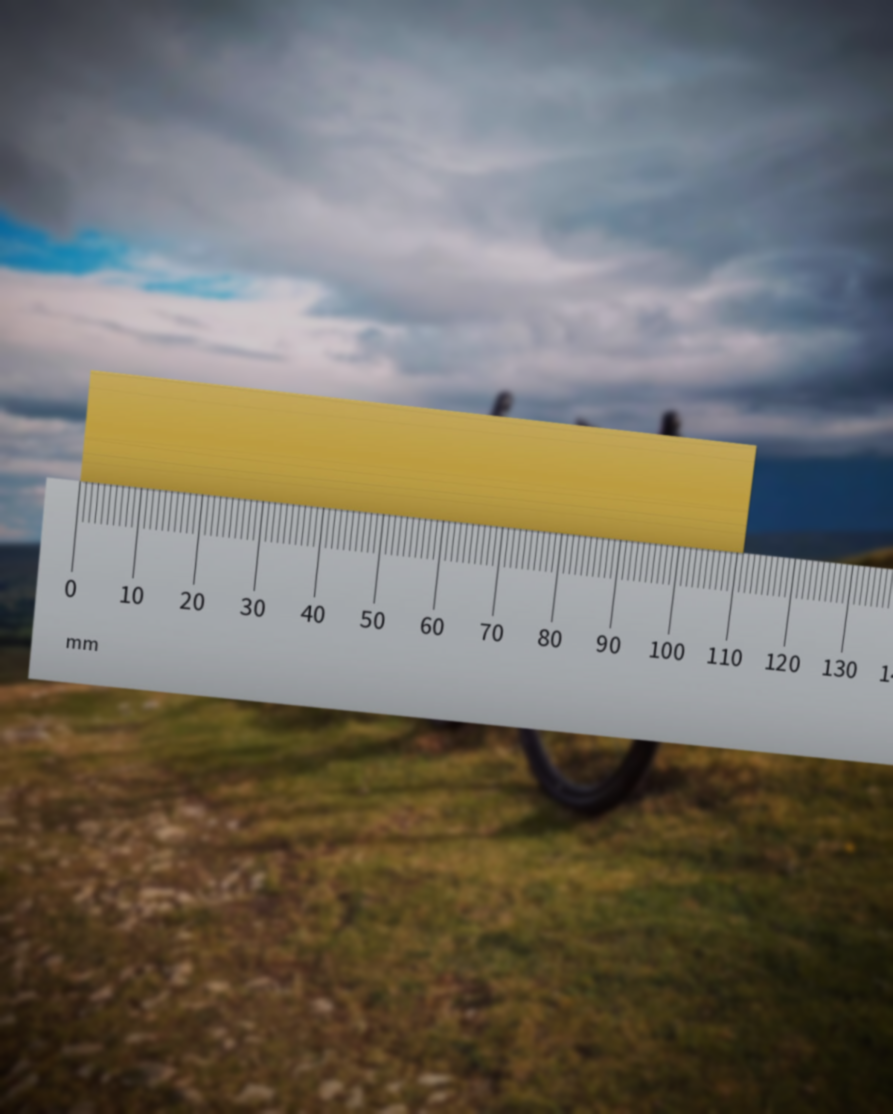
111 mm
